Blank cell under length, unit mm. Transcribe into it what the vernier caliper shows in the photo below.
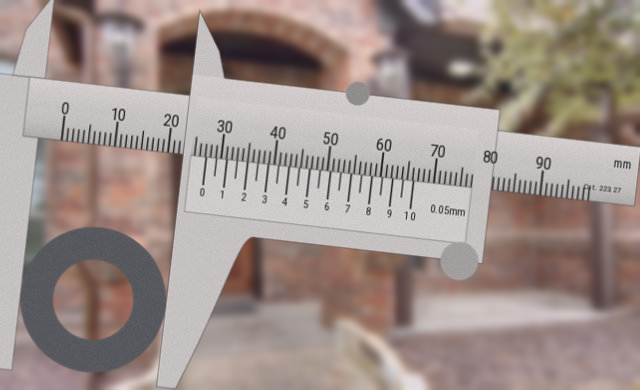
27.2 mm
